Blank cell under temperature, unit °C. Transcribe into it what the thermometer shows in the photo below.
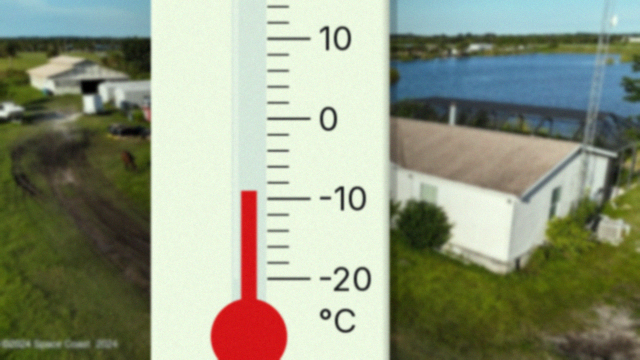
-9 °C
